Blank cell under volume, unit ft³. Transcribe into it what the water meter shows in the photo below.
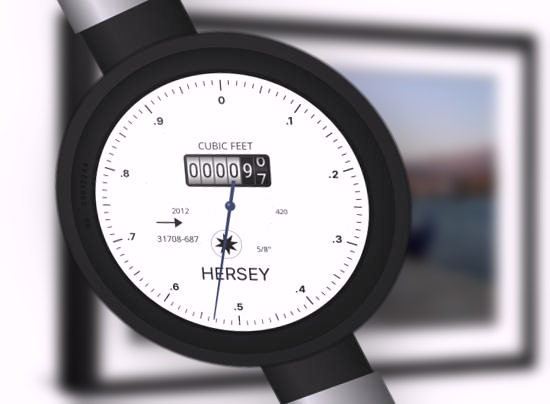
96.53 ft³
